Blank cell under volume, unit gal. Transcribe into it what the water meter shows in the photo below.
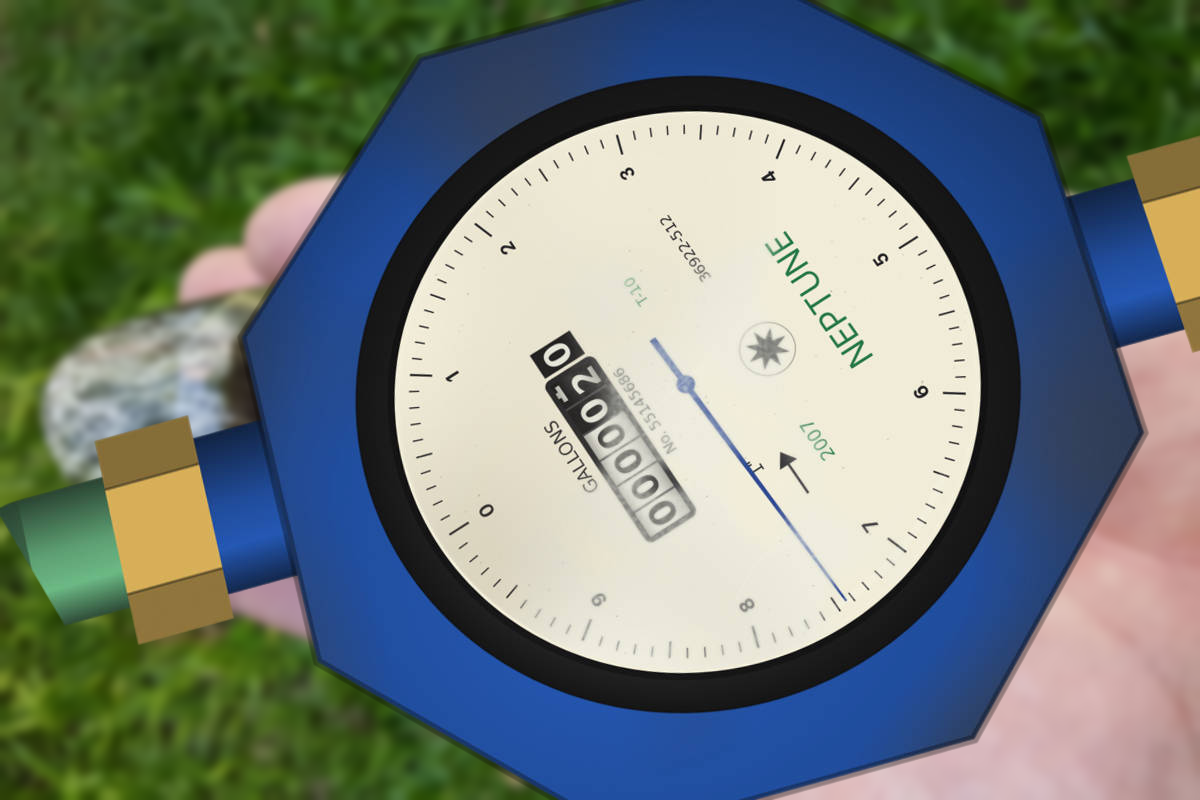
17.4 gal
